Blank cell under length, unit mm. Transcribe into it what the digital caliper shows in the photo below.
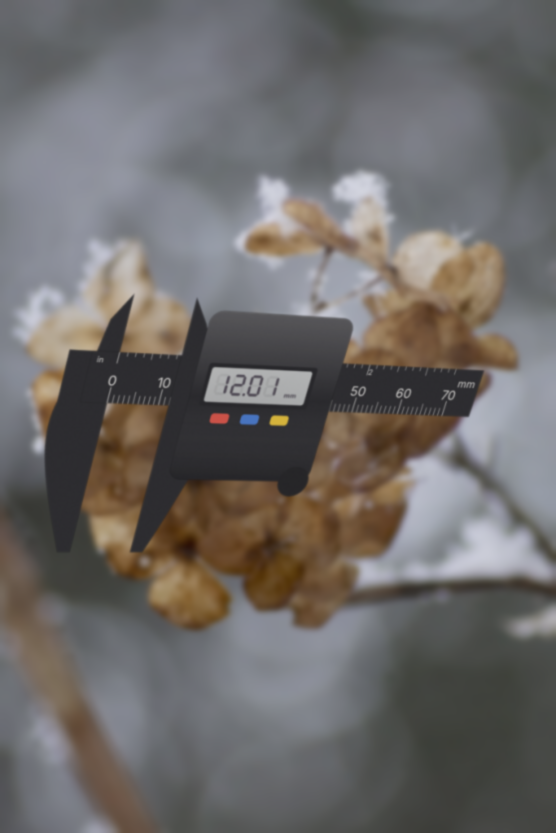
12.01 mm
